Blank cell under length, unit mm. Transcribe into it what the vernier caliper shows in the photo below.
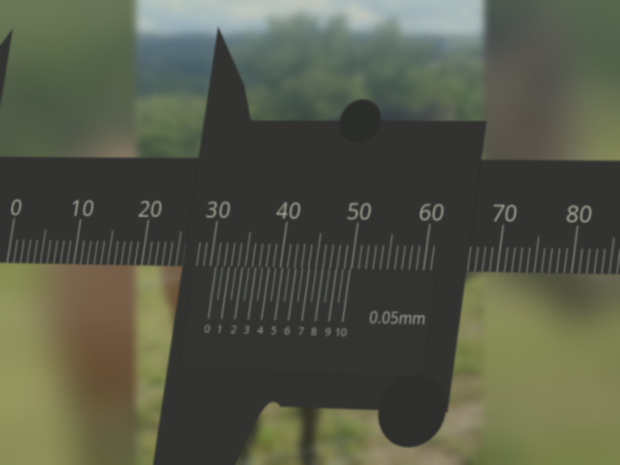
30.8 mm
